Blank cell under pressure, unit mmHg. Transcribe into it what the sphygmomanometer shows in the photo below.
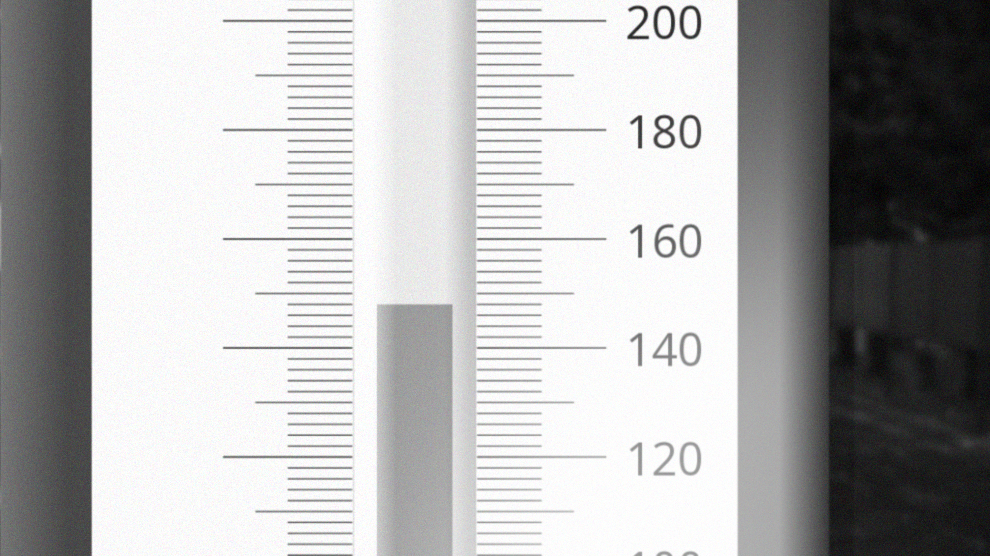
148 mmHg
